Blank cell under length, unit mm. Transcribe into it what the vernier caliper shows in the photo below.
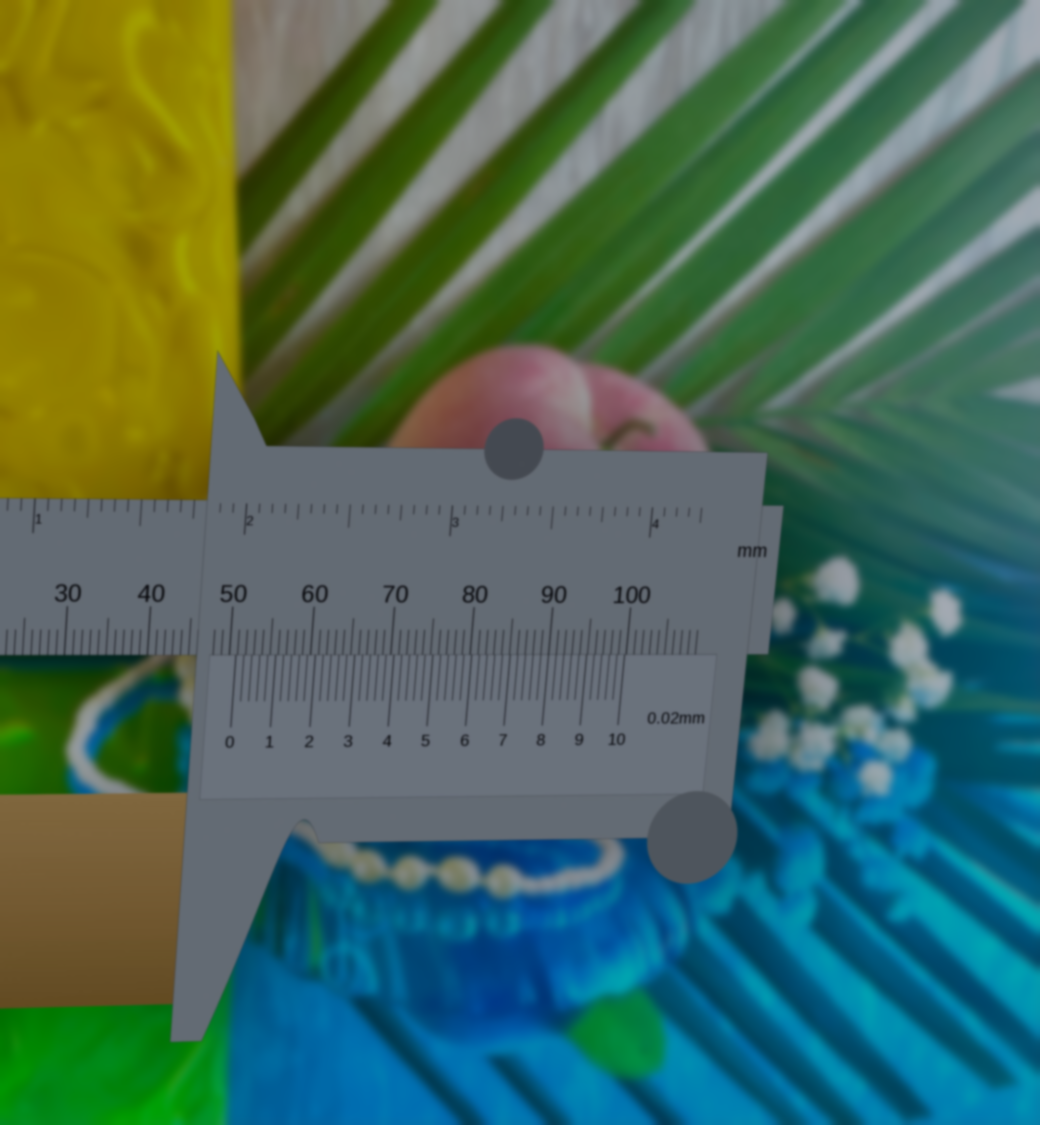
50.8 mm
